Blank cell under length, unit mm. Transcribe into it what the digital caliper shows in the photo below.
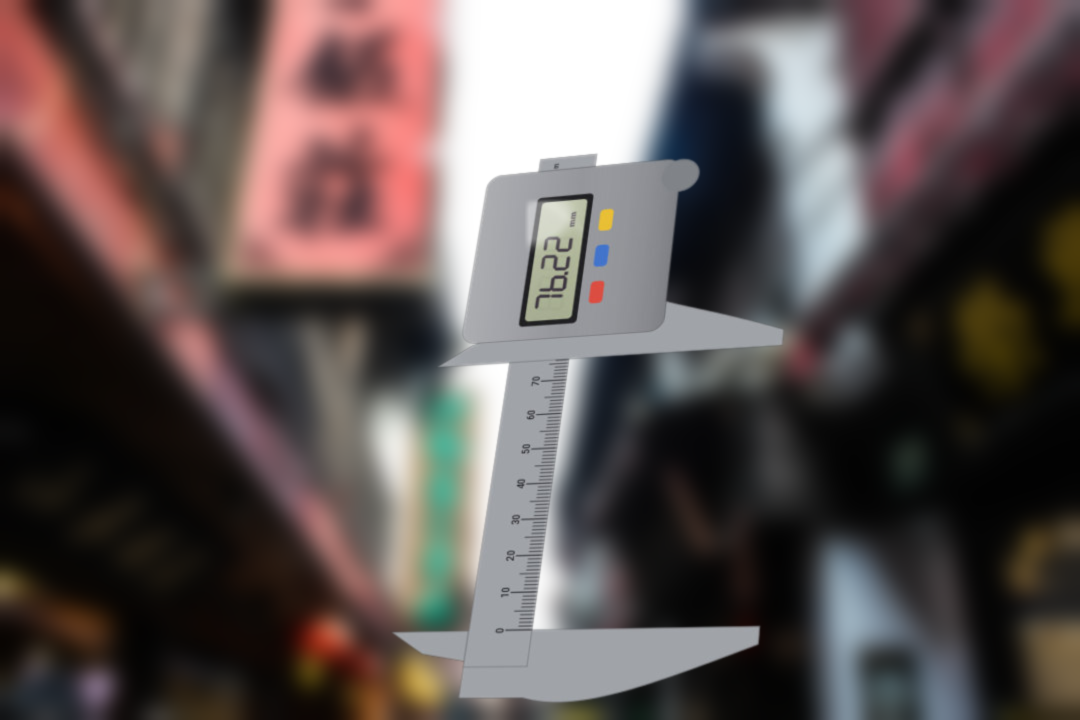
76.22 mm
